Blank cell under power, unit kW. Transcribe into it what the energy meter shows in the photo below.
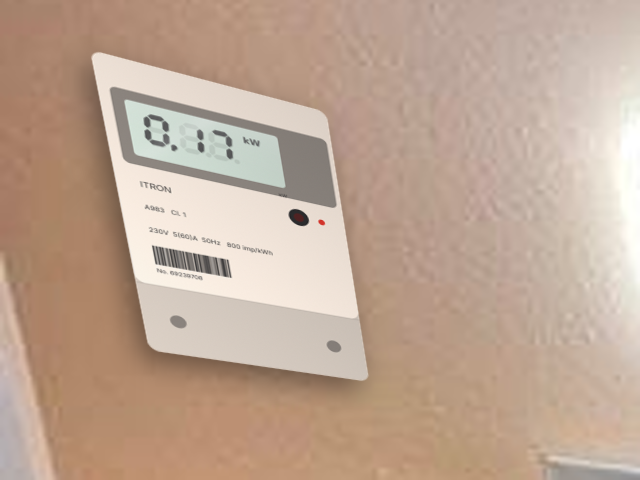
0.17 kW
